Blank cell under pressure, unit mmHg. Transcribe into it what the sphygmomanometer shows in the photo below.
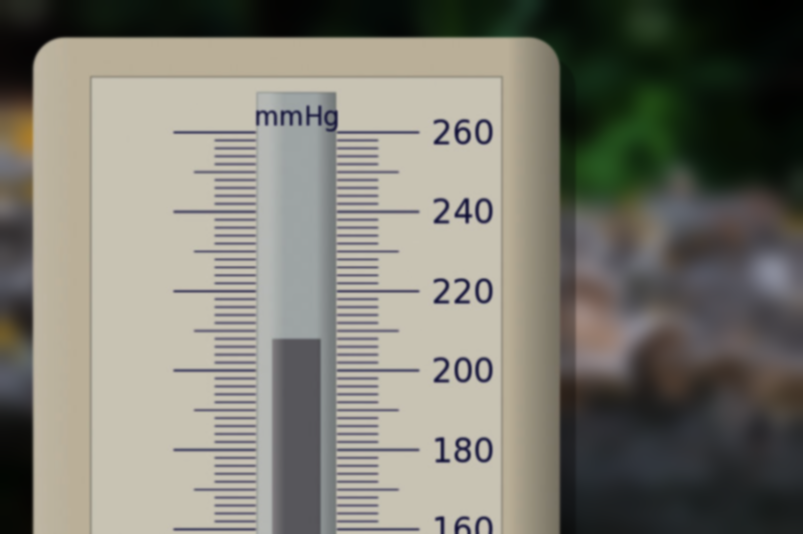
208 mmHg
